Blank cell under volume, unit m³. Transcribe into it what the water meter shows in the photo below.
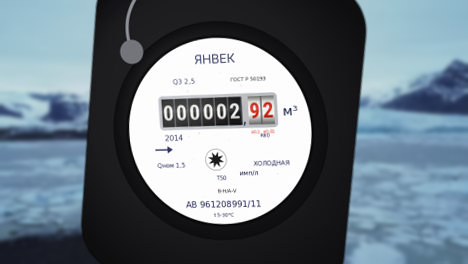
2.92 m³
